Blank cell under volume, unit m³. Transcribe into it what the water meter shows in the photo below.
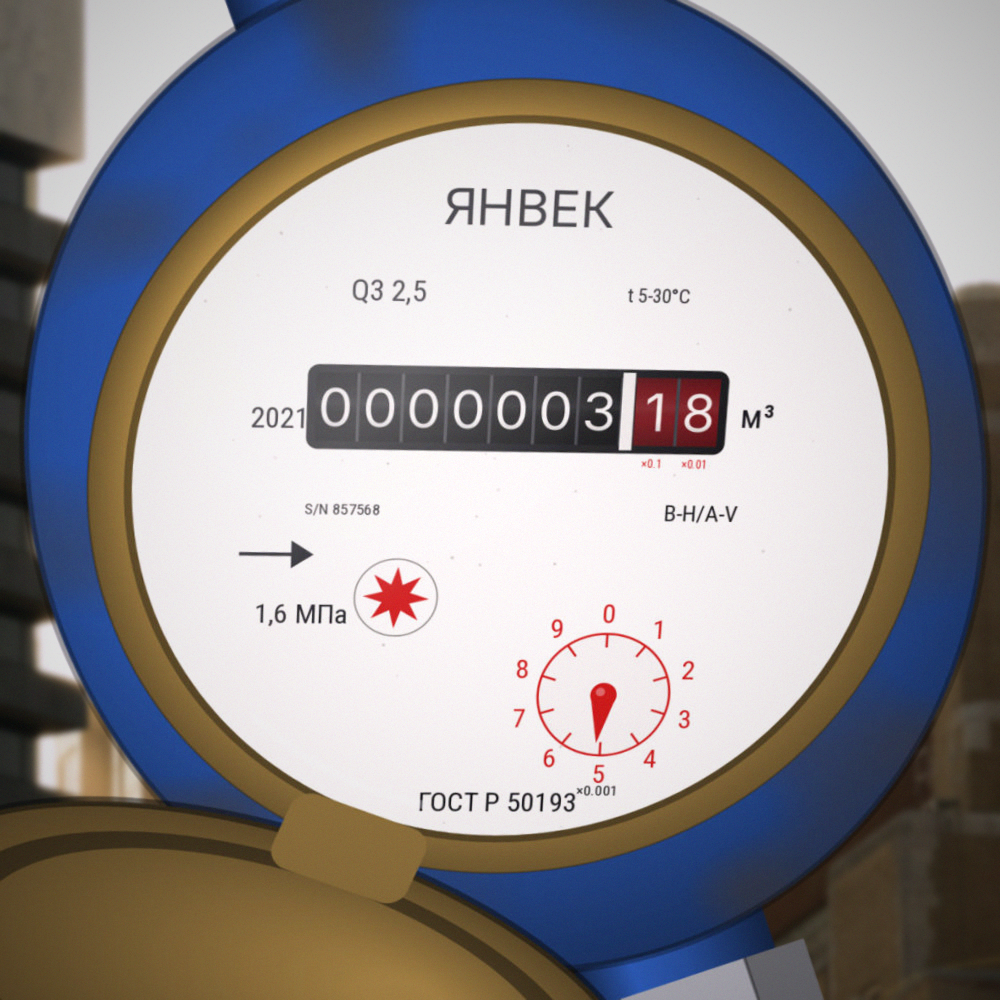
3.185 m³
